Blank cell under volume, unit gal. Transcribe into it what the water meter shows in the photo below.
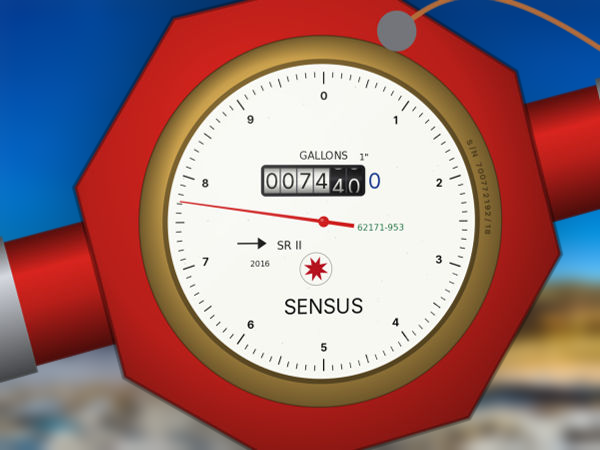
74397.7 gal
